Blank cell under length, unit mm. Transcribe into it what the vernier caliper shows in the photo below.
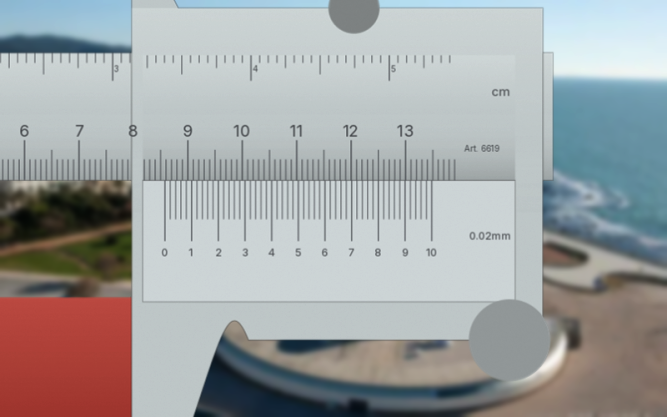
85.8 mm
